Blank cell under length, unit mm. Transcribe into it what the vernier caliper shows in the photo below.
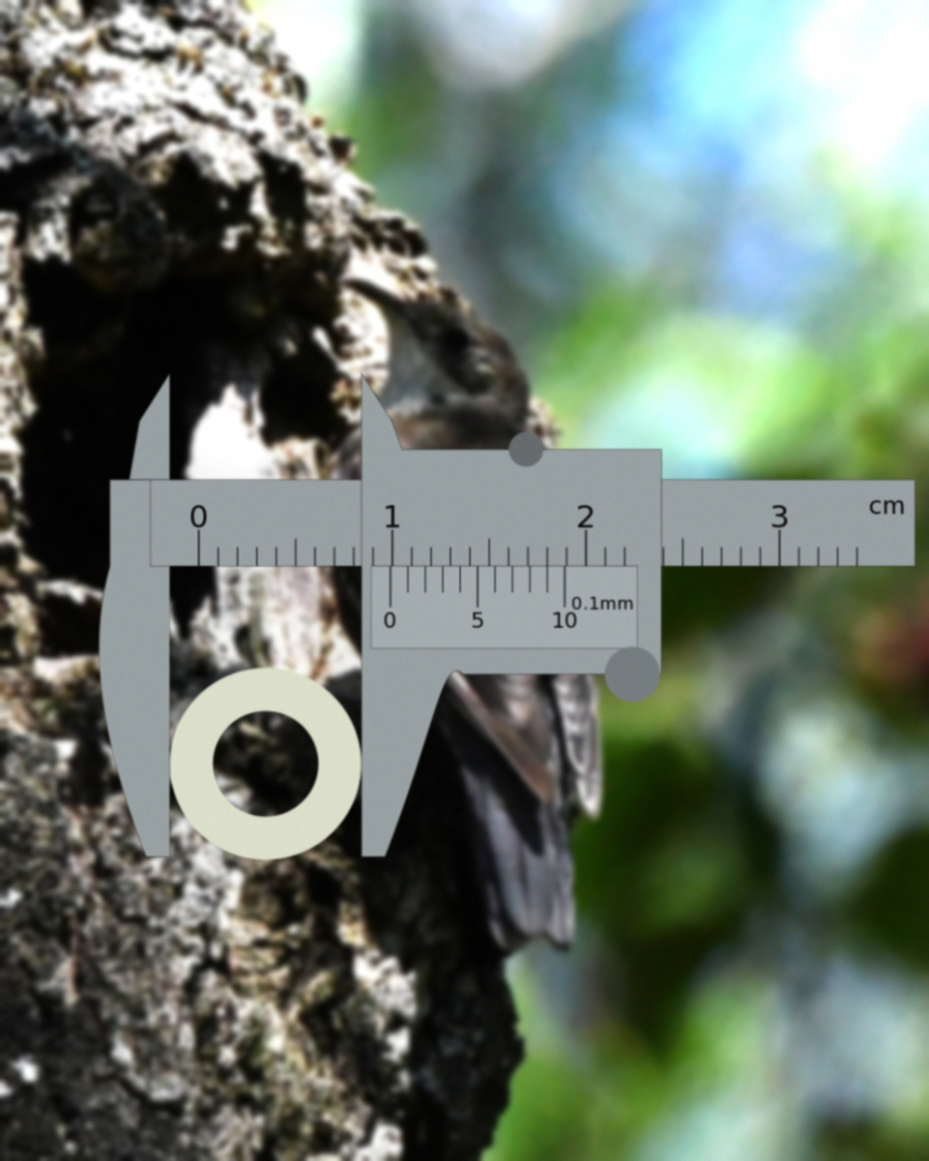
9.9 mm
